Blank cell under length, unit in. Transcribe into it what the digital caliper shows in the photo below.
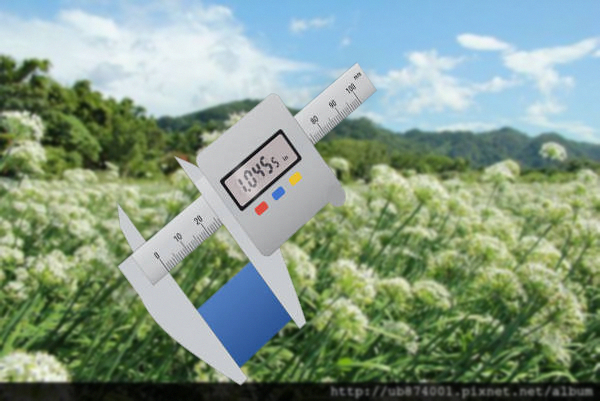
1.0455 in
